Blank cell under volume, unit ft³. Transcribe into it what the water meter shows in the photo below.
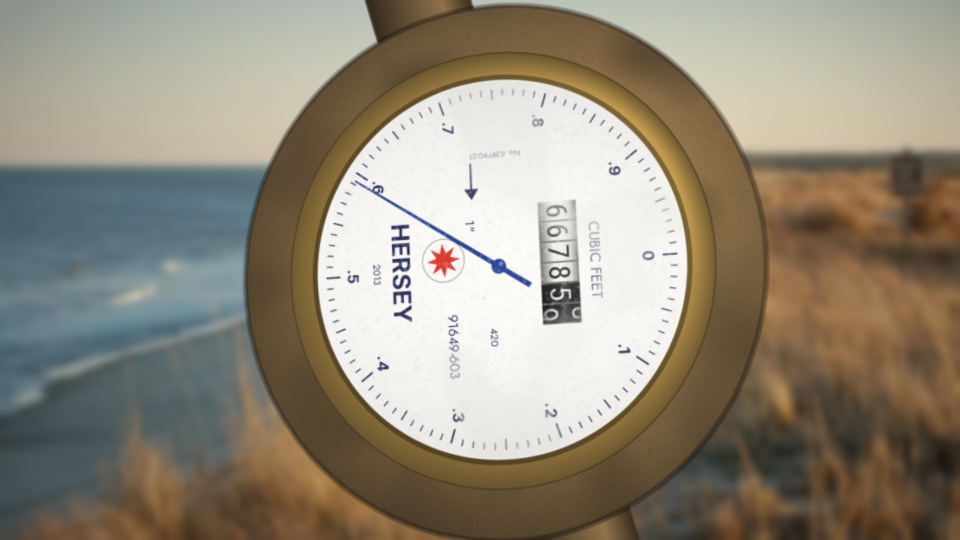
667858.59 ft³
